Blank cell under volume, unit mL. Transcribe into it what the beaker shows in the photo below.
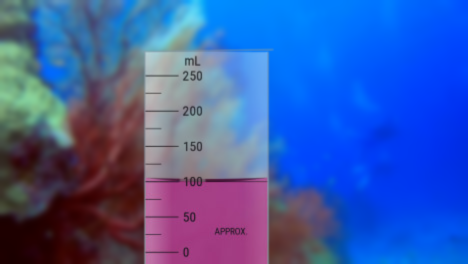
100 mL
